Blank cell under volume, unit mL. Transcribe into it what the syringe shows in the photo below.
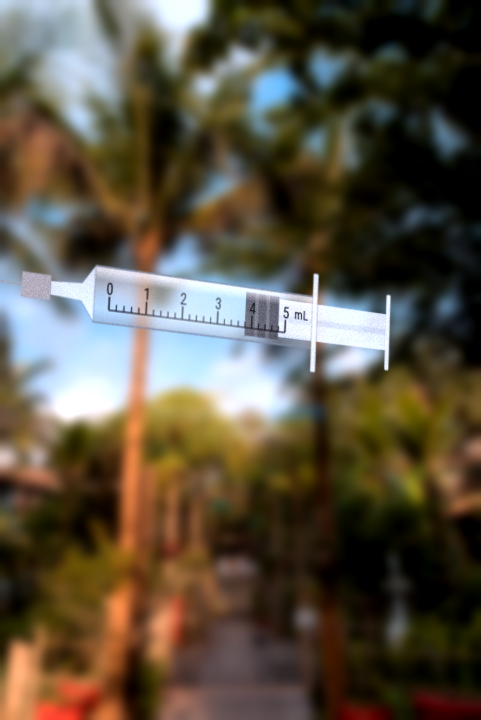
3.8 mL
